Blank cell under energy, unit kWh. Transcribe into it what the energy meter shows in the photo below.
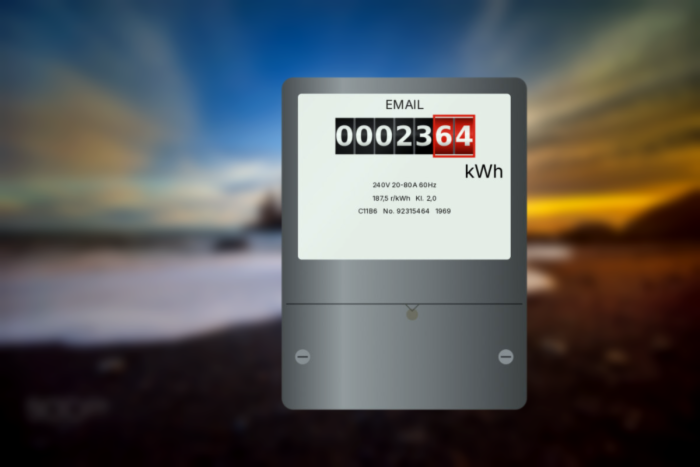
23.64 kWh
